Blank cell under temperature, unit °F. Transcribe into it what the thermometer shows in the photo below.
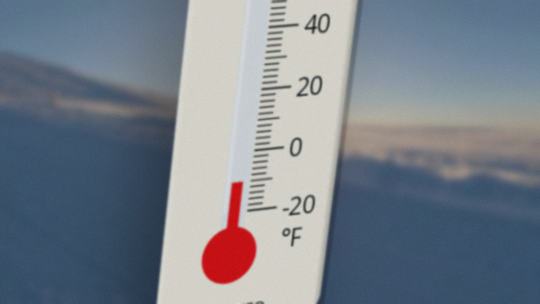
-10 °F
